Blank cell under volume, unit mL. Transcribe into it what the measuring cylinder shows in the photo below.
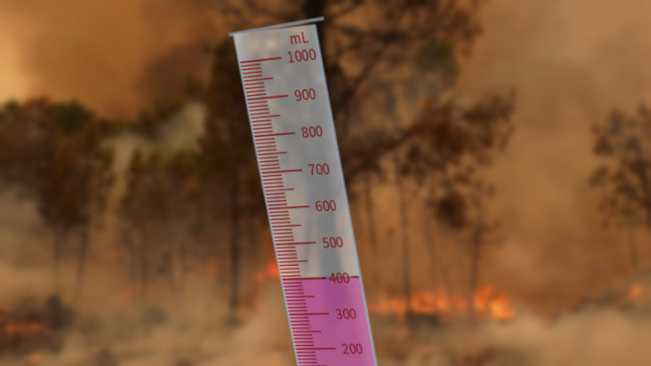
400 mL
